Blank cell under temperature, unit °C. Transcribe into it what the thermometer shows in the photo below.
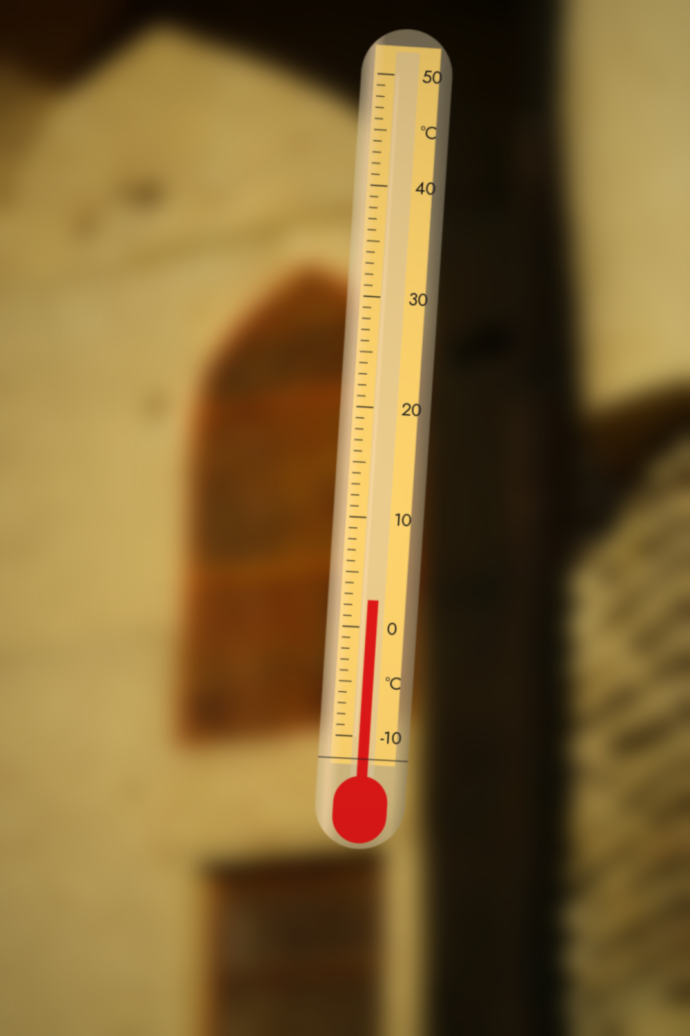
2.5 °C
